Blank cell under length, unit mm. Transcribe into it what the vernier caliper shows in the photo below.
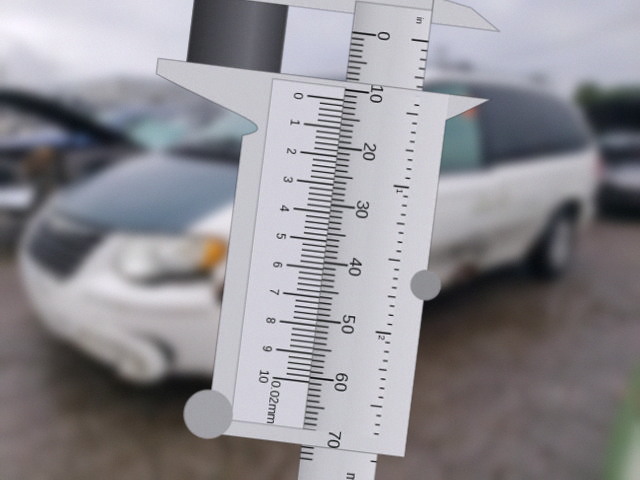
11.8 mm
